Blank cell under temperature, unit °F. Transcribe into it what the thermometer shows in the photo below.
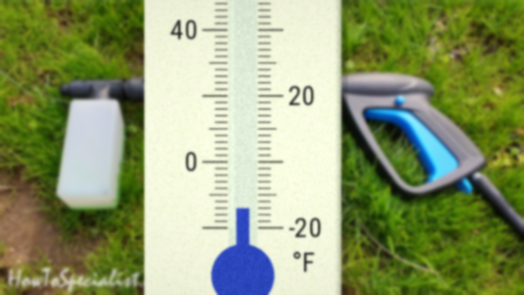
-14 °F
